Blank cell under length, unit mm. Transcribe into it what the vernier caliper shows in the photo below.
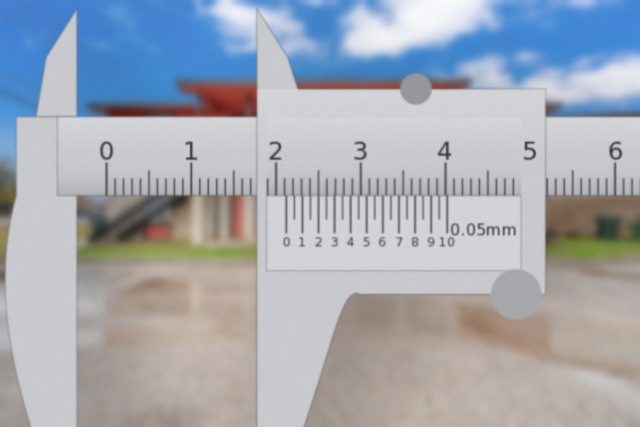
21.2 mm
